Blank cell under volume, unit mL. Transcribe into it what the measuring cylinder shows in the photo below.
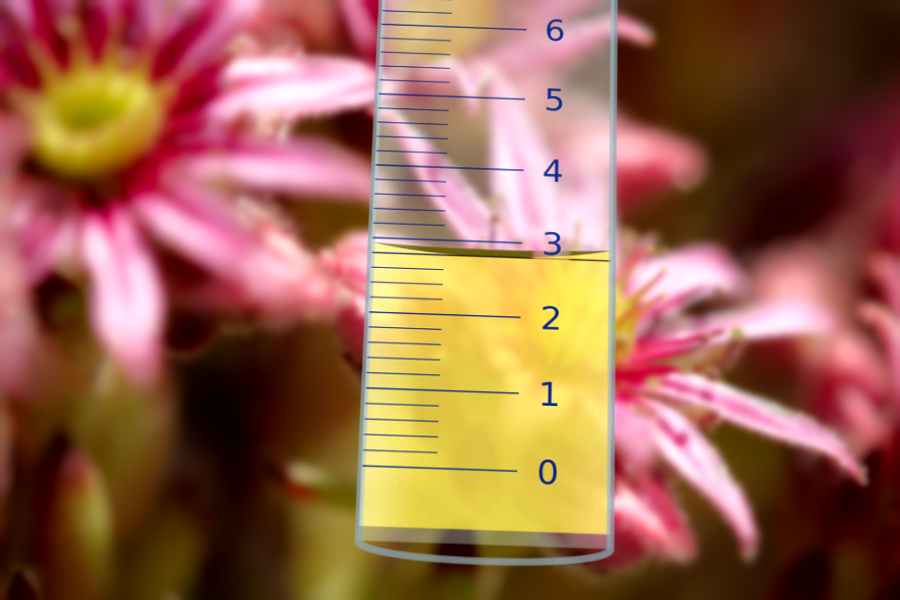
2.8 mL
